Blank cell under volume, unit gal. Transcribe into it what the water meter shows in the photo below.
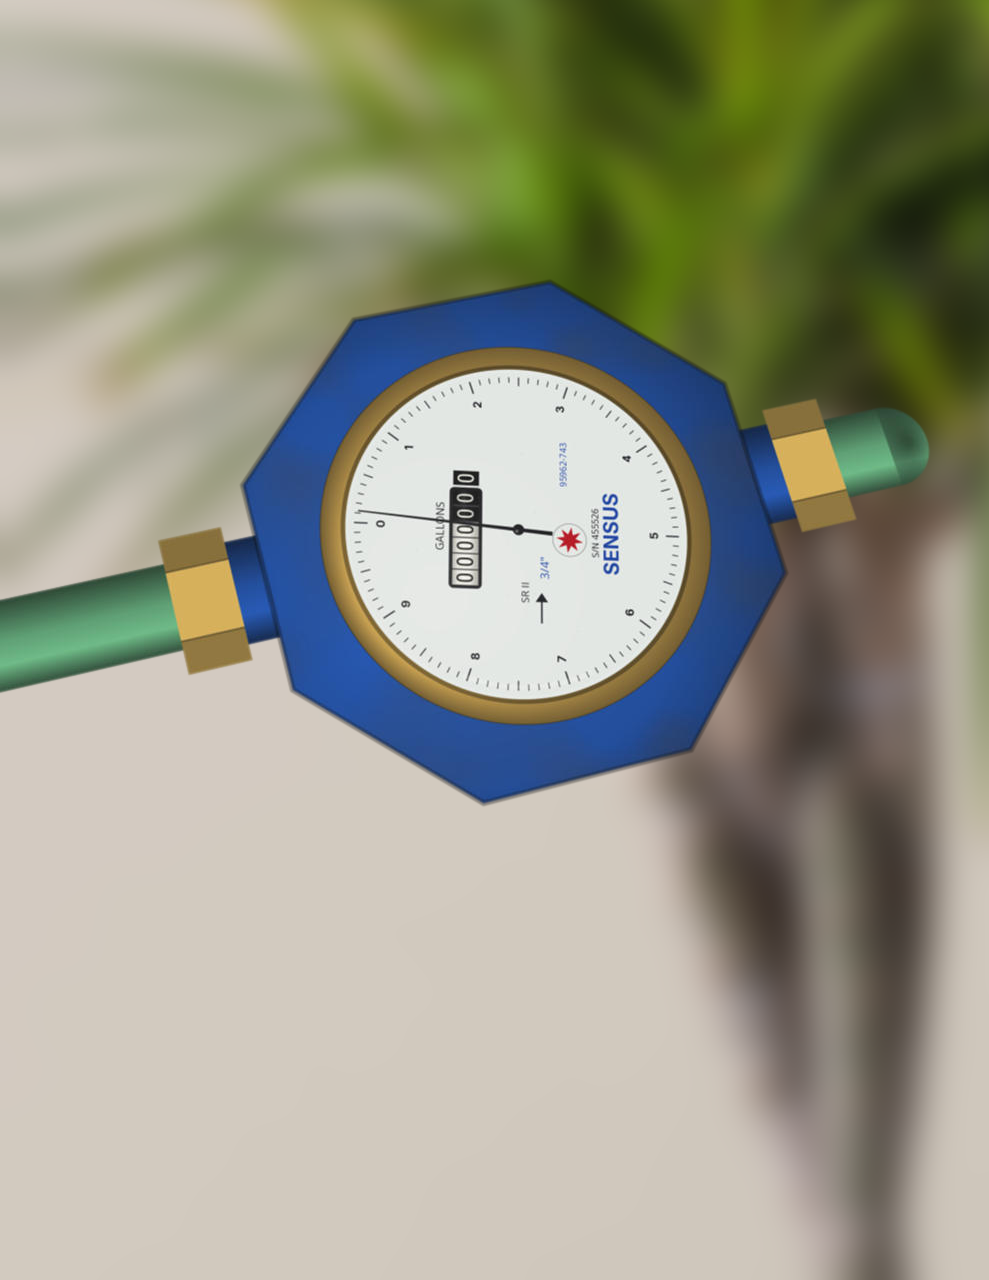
0.1 gal
